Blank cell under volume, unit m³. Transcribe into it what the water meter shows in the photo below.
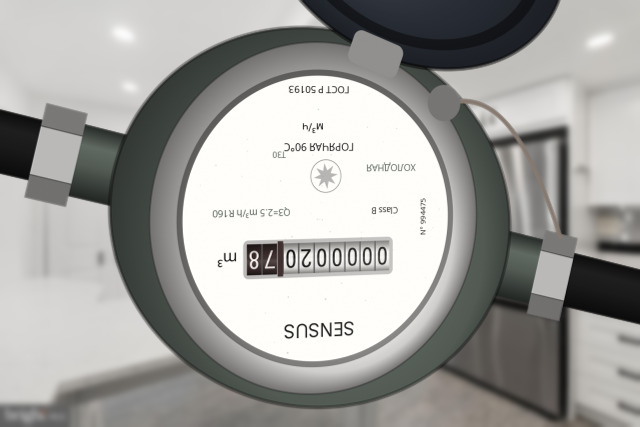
20.78 m³
